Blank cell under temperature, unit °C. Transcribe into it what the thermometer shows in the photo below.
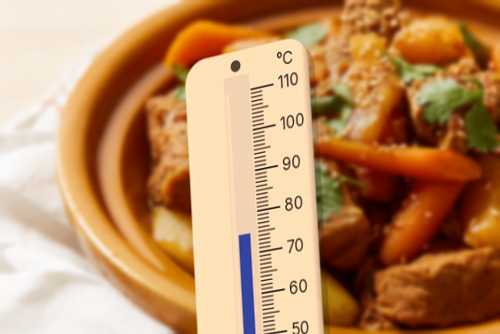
75 °C
